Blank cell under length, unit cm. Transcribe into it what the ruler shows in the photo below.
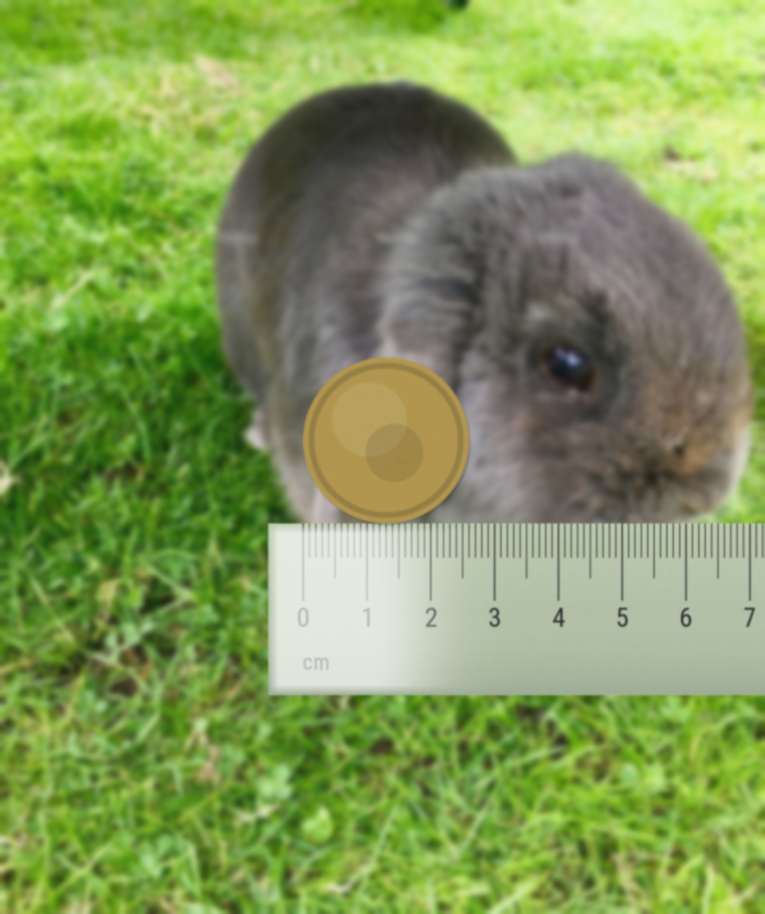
2.6 cm
